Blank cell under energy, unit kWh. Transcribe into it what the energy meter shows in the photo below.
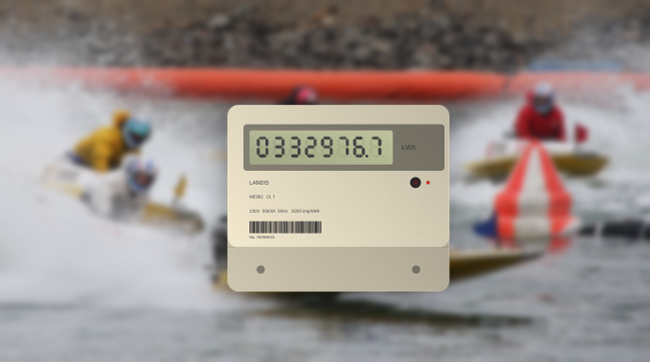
332976.7 kWh
